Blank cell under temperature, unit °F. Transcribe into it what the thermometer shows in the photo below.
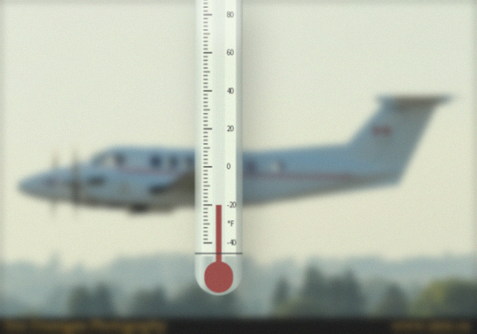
-20 °F
